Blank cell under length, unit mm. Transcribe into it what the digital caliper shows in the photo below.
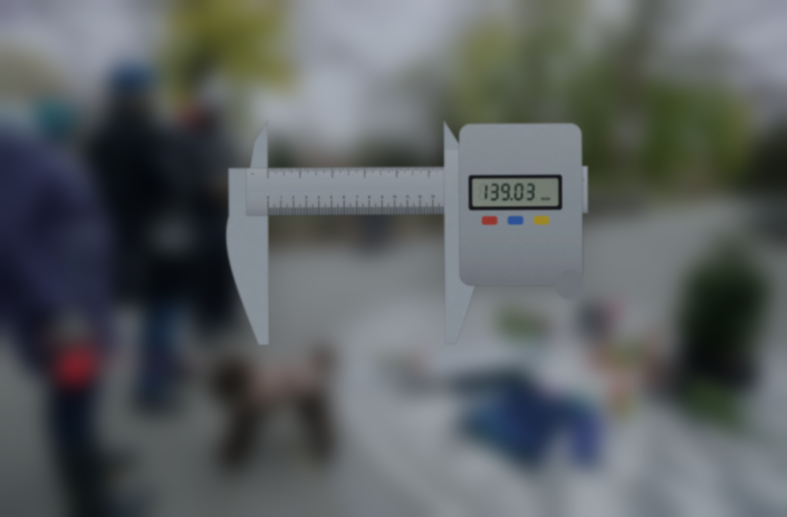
139.03 mm
